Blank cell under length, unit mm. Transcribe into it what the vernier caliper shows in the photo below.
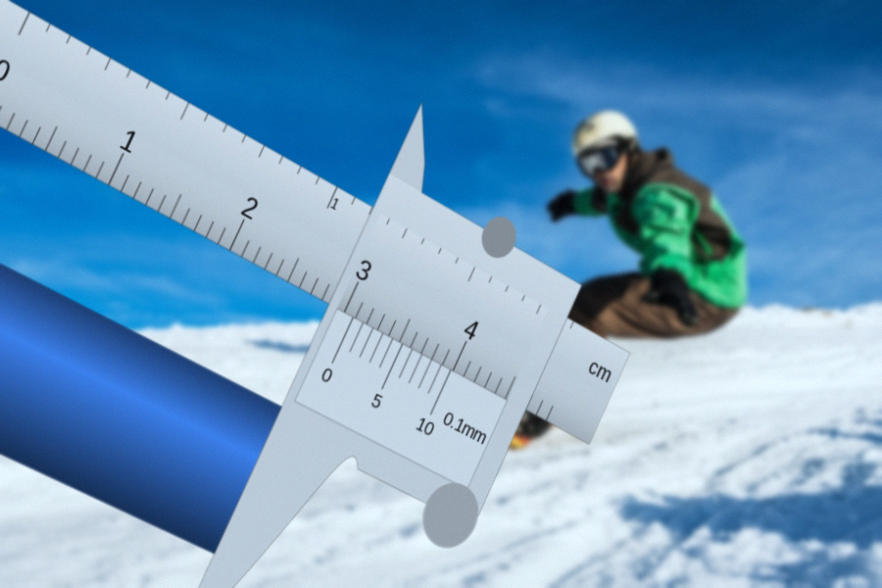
30.8 mm
